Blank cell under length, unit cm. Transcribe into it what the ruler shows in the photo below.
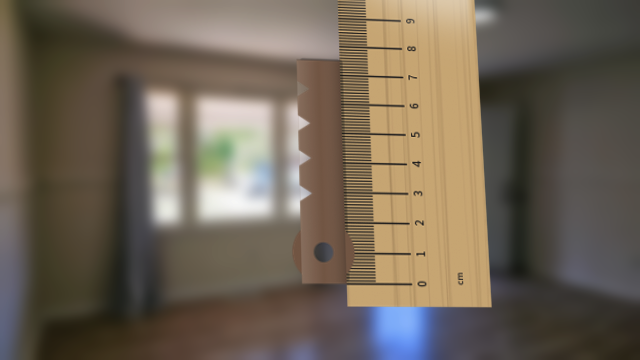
7.5 cm
